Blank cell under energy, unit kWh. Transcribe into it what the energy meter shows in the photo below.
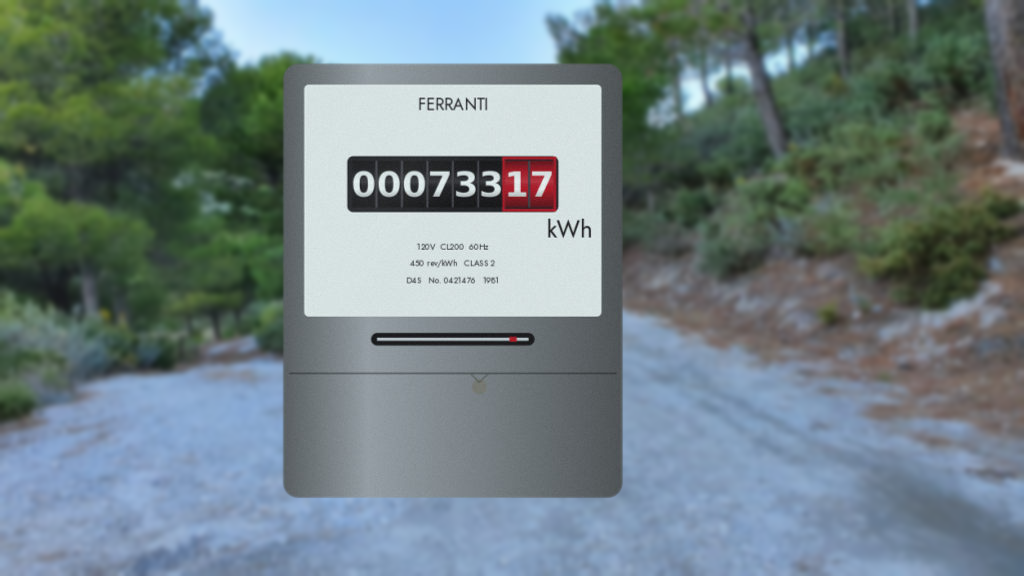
733.17 kWh
